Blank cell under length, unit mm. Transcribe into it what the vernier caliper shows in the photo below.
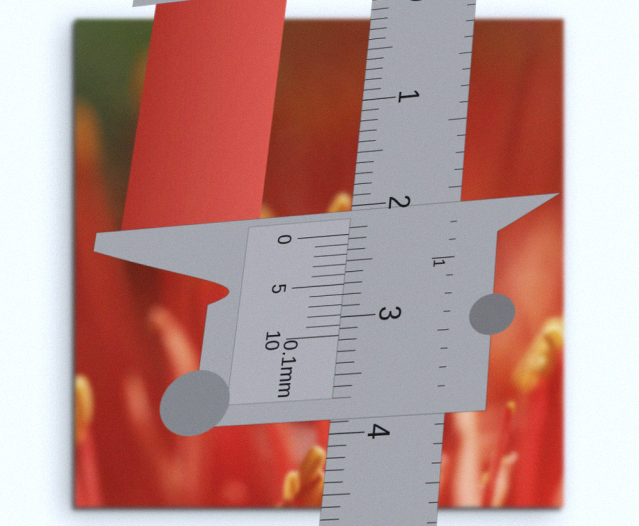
22.6 mm
